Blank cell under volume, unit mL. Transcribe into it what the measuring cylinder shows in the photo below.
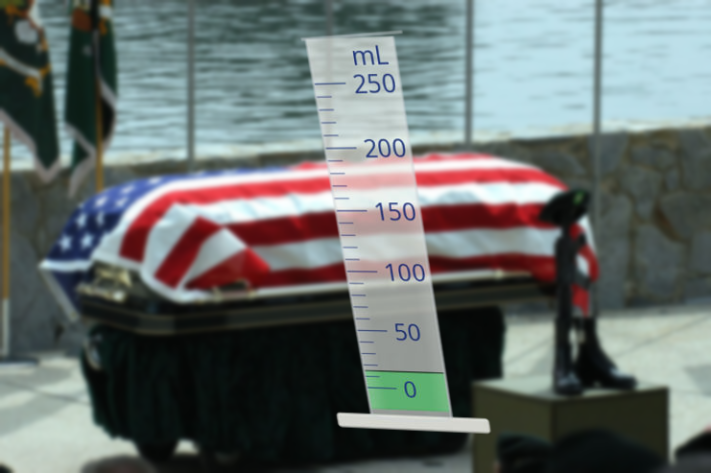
15 mL
